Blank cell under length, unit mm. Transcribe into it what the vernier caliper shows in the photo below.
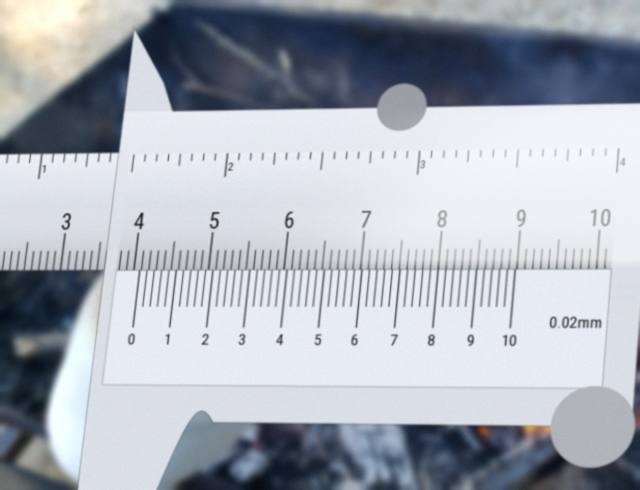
40.8 mm
